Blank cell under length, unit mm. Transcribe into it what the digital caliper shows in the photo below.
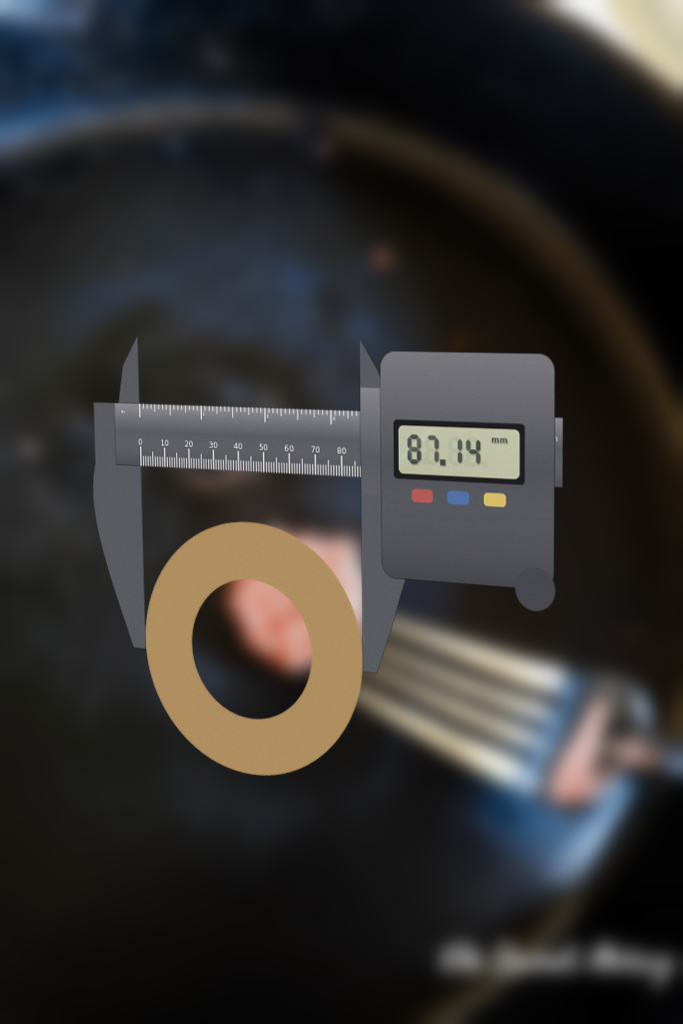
87.14 mm
